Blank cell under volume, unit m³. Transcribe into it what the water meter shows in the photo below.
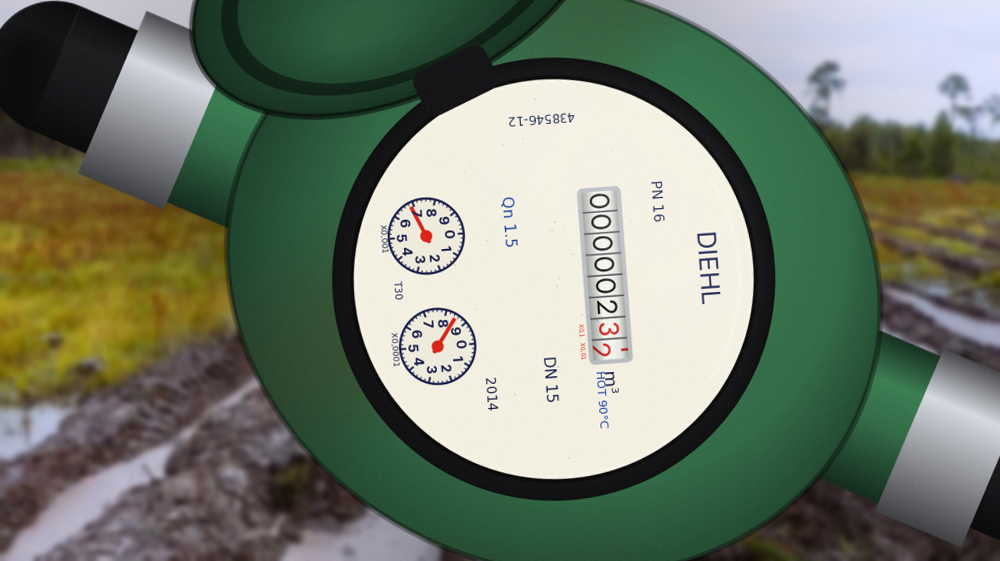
2.3168 m³
